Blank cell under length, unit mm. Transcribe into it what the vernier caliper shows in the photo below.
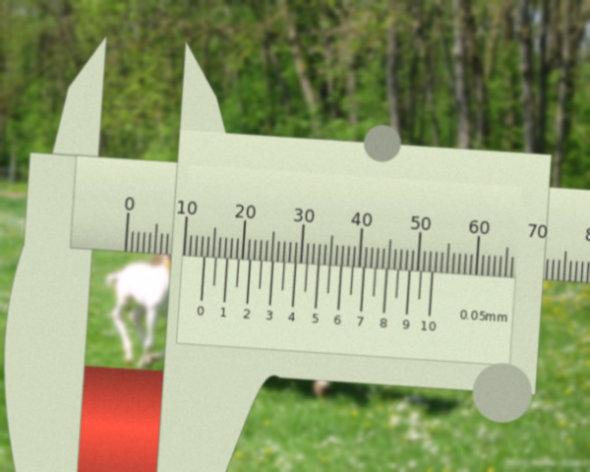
13.5 mm
